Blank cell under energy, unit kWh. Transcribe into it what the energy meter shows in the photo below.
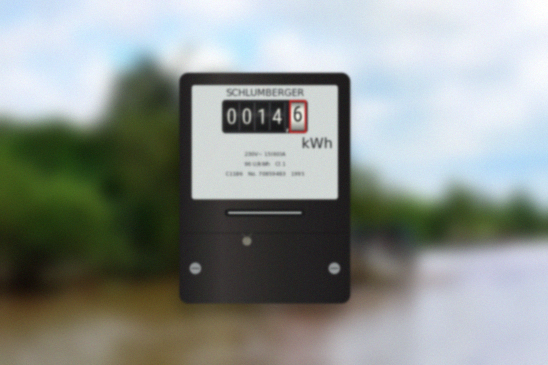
14.6 kWh
